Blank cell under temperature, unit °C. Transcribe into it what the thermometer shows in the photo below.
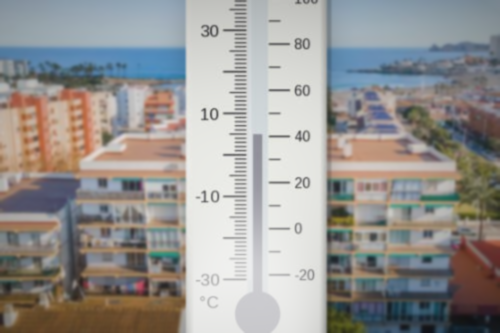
5 °C
